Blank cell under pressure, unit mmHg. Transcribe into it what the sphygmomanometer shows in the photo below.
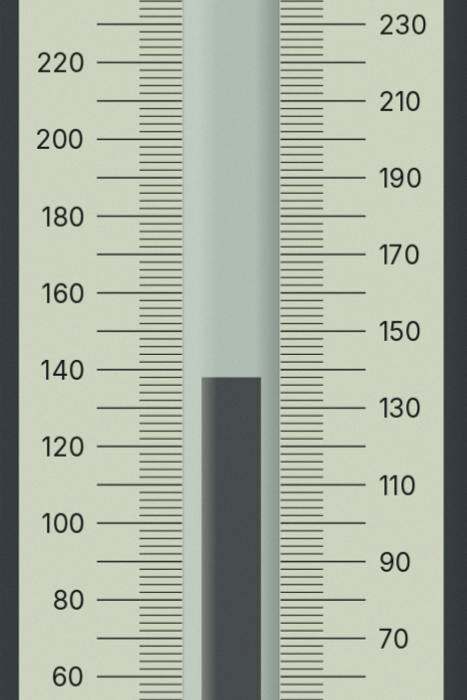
138 mmHg
